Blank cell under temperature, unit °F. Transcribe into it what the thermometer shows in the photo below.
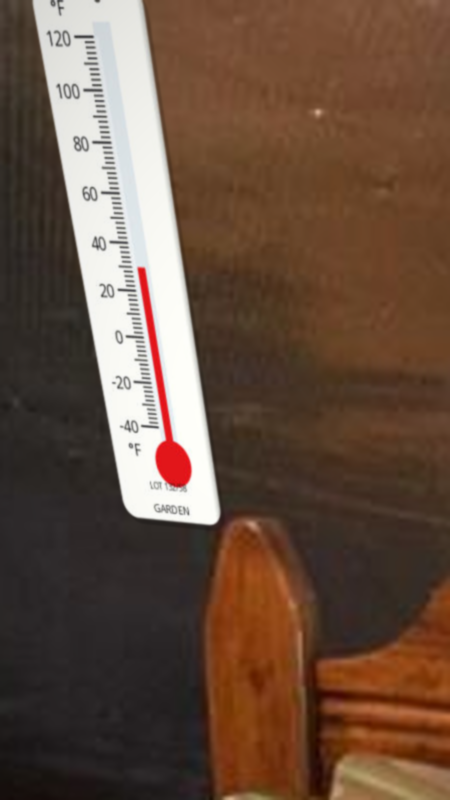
30 °F
